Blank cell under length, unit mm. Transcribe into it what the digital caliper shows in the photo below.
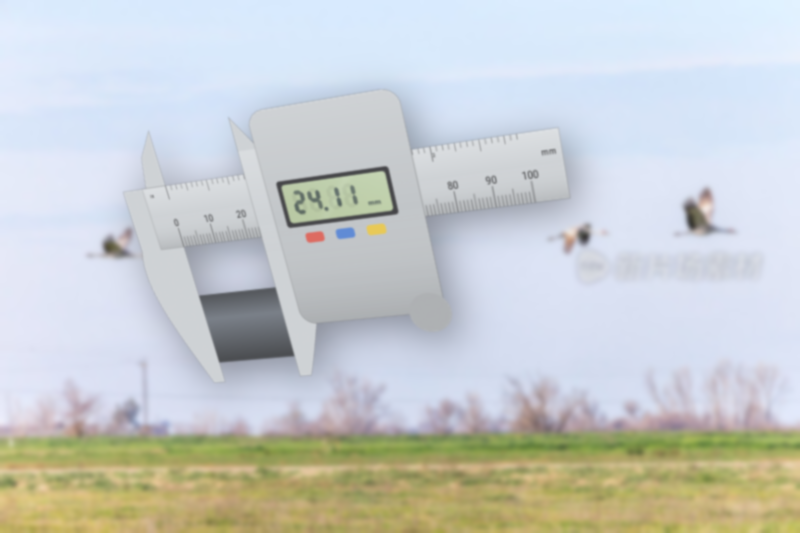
24.11 mm
